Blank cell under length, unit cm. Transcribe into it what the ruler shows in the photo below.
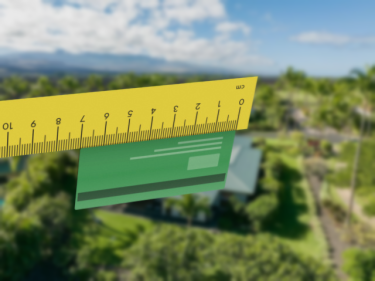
7 cm
